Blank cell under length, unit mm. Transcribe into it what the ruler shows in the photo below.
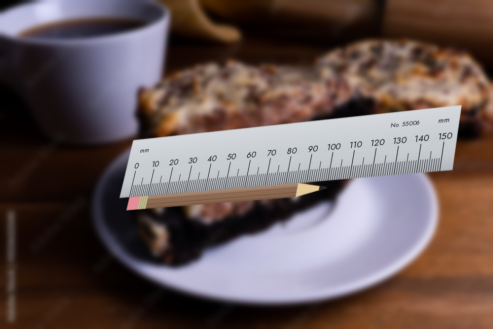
100 mm
